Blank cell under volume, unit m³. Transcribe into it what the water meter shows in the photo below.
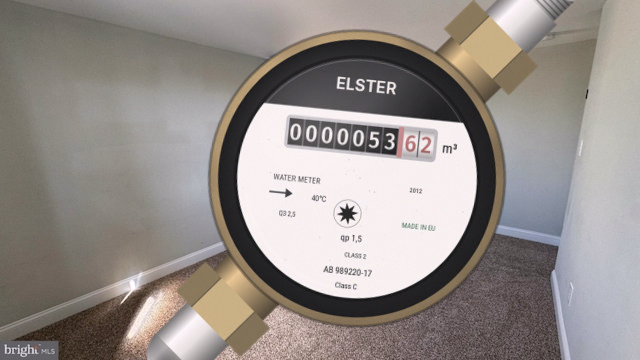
53.62 m³
